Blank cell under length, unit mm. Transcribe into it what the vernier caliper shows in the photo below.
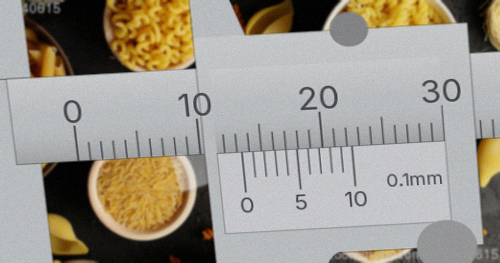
13.4 mm
